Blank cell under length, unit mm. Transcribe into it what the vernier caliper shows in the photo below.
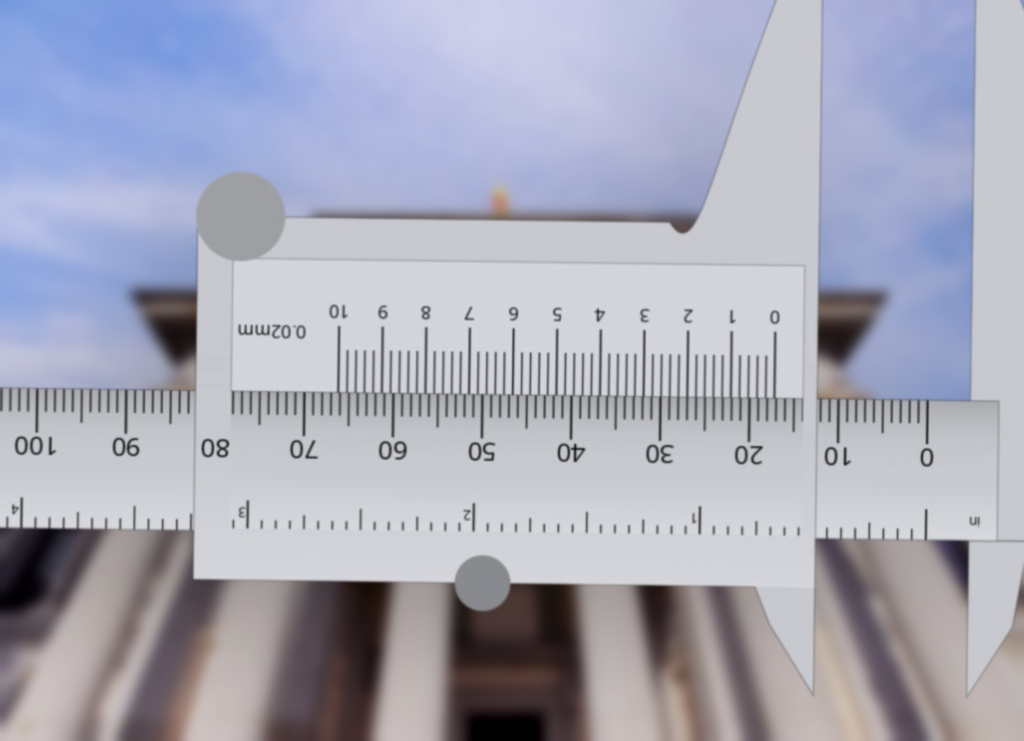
17.2 mm
